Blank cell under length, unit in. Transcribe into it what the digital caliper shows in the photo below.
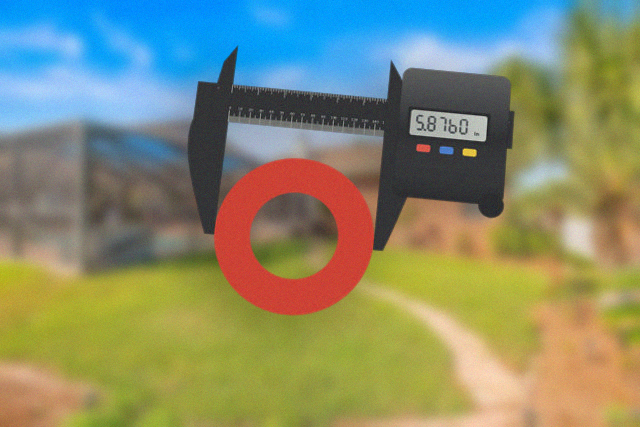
5.8760 in
